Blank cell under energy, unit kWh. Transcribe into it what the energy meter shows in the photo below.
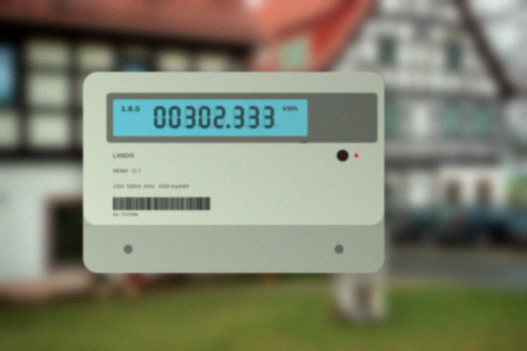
302.333 kWh
